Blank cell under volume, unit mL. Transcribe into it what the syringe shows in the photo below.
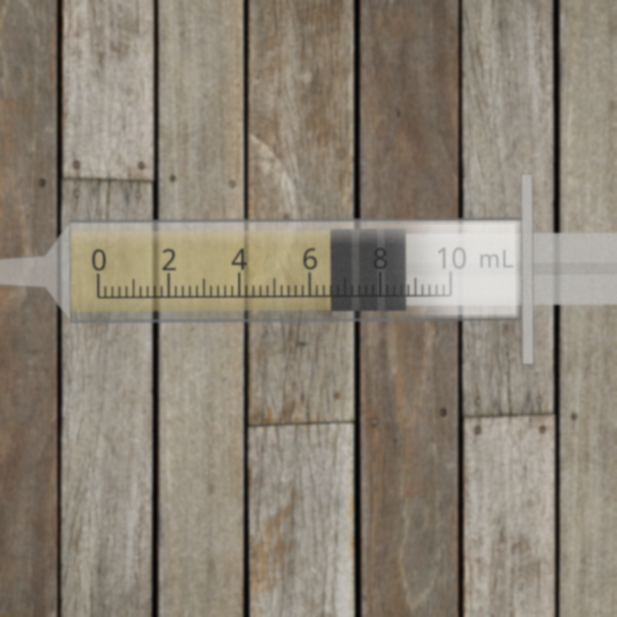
6.6 mL
